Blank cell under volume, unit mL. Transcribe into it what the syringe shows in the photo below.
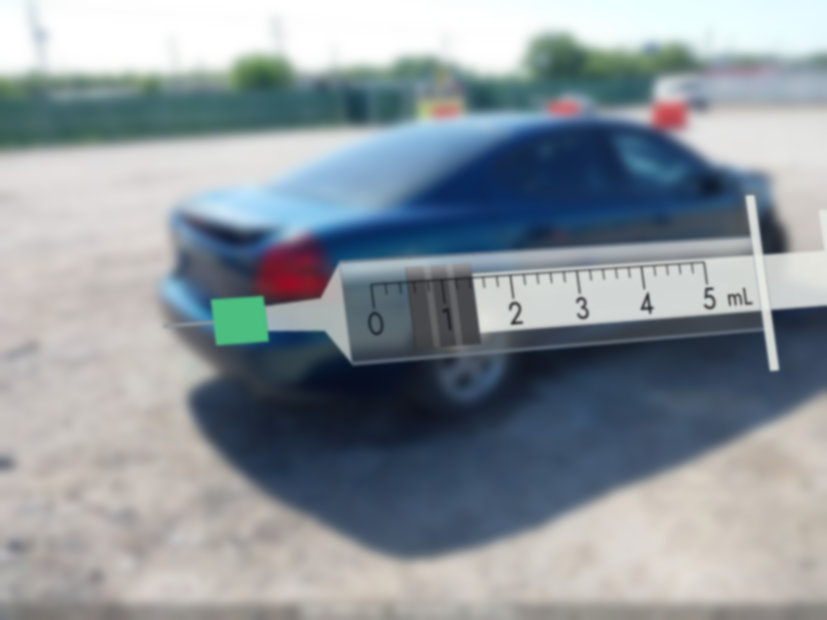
0.5 mL
